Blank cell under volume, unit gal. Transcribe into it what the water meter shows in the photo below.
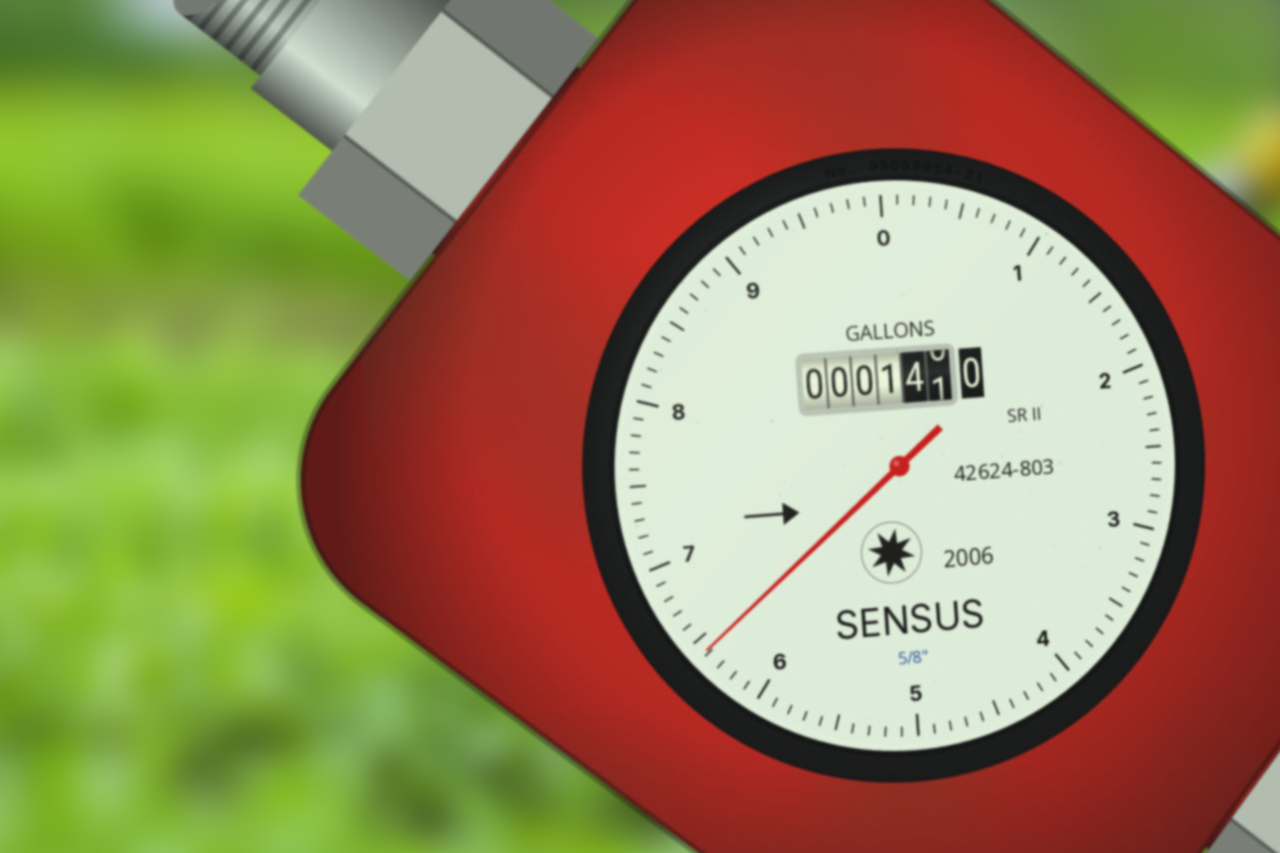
1406.4 gal
